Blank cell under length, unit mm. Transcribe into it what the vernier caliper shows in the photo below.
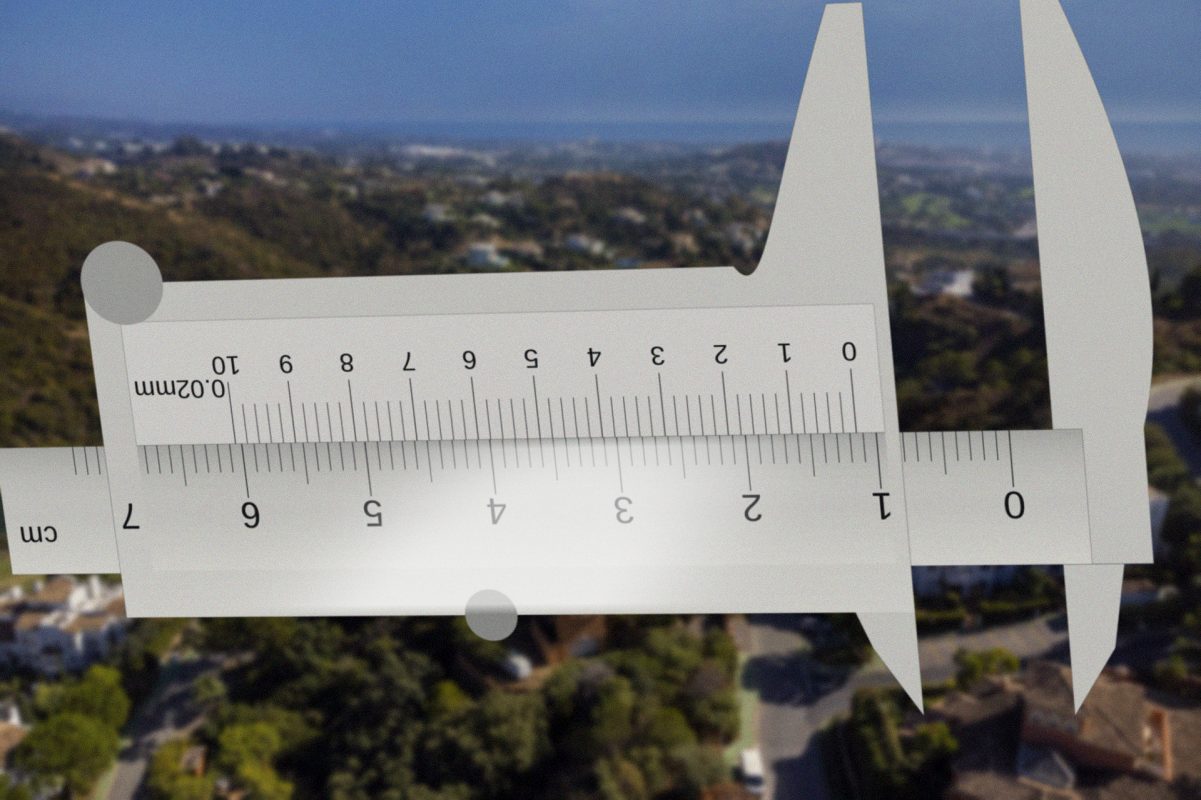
11.5 mm
